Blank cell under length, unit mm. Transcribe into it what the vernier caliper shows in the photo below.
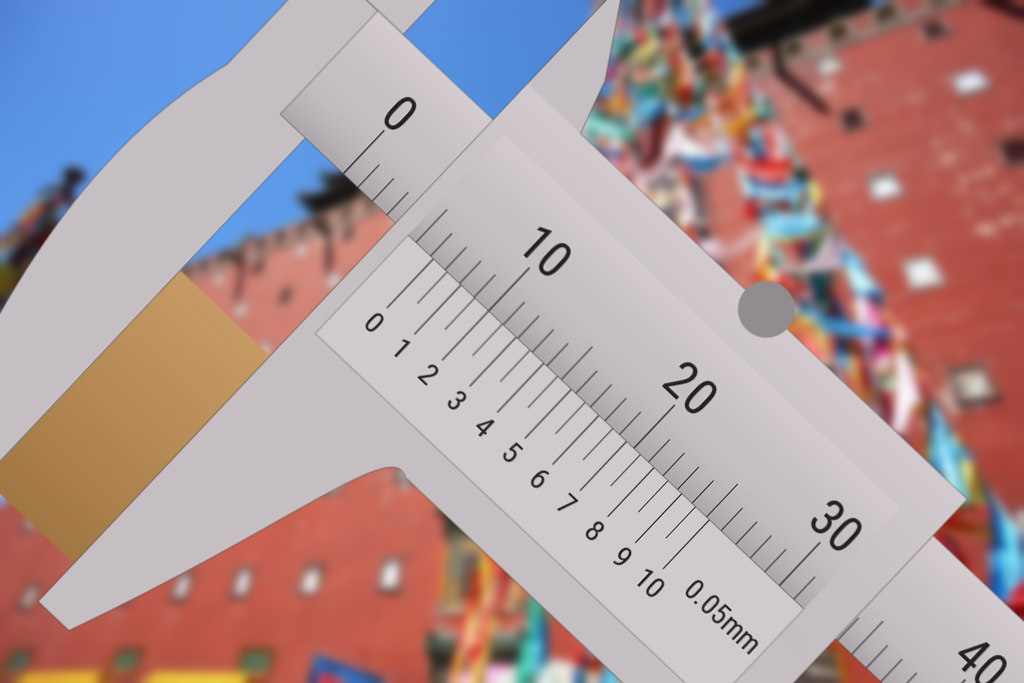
6.2 mm
